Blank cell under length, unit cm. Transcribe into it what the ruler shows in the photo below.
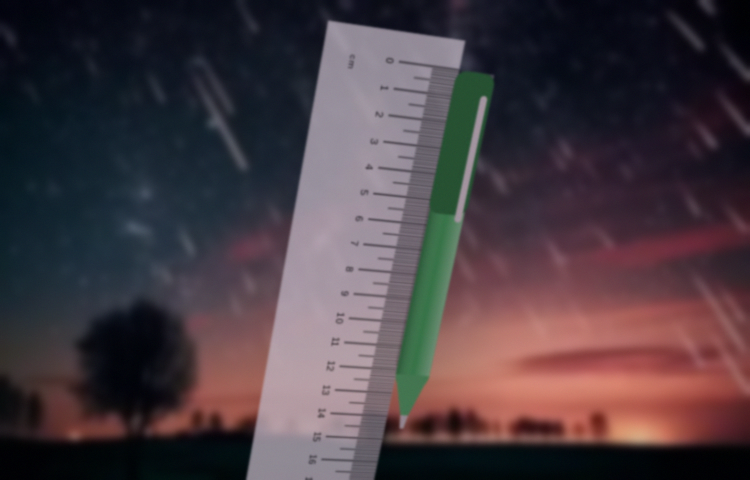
14.5 cm
